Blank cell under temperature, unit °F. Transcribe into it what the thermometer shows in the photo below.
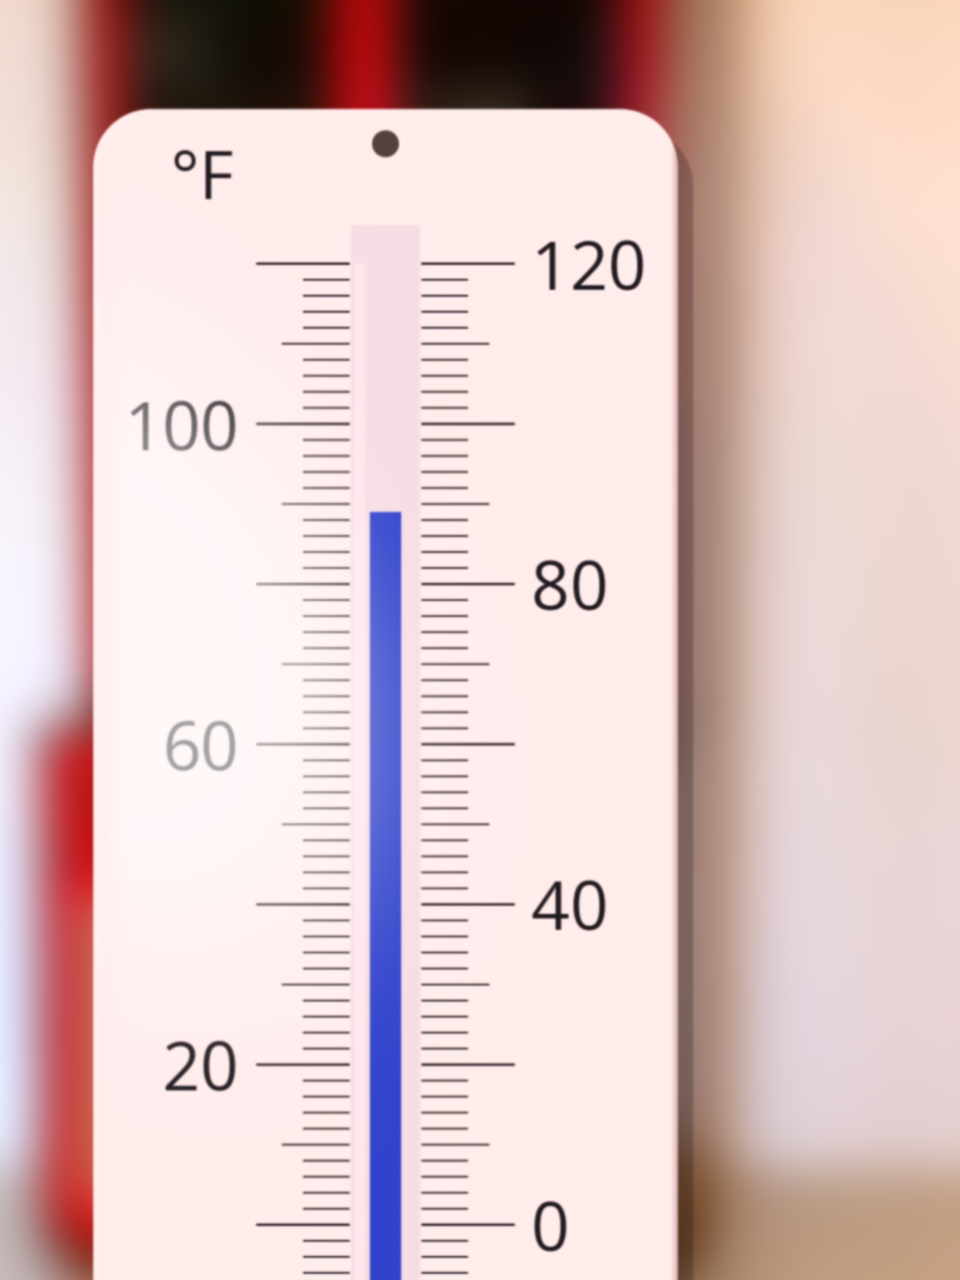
89 °F
